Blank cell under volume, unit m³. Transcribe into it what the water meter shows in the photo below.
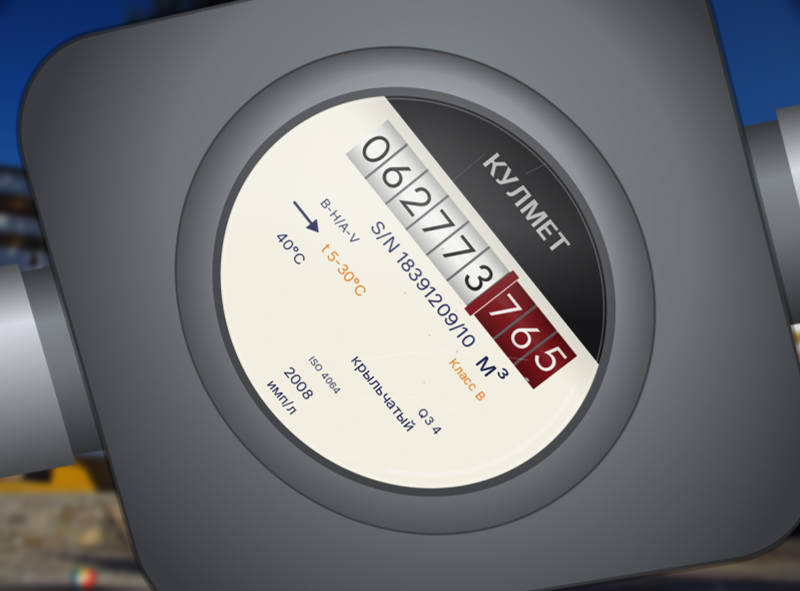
62773.765 m³
